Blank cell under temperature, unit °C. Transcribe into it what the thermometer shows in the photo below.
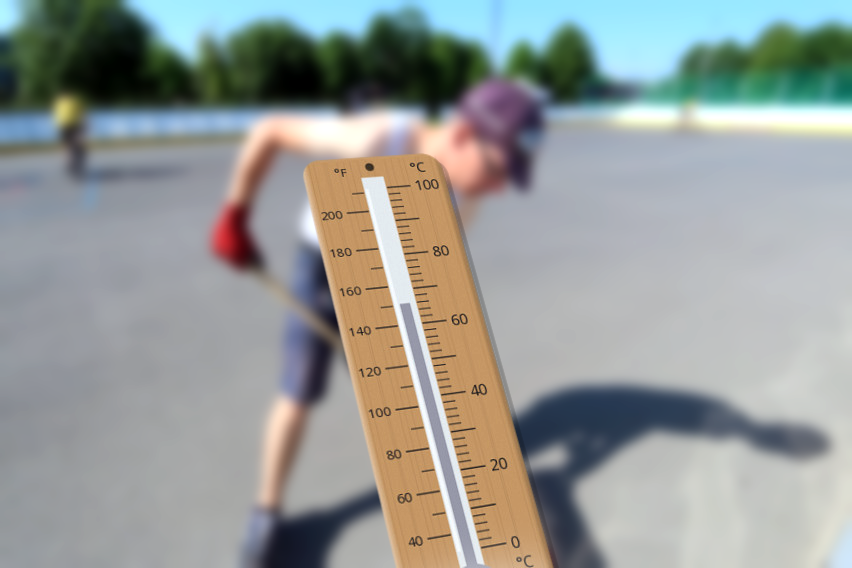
66 °C
